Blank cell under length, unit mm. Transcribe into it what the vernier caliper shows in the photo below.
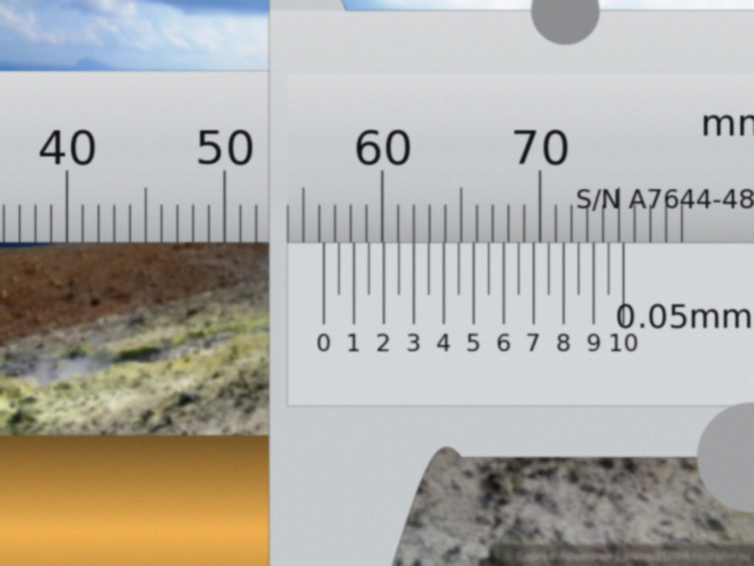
56.3 mm
